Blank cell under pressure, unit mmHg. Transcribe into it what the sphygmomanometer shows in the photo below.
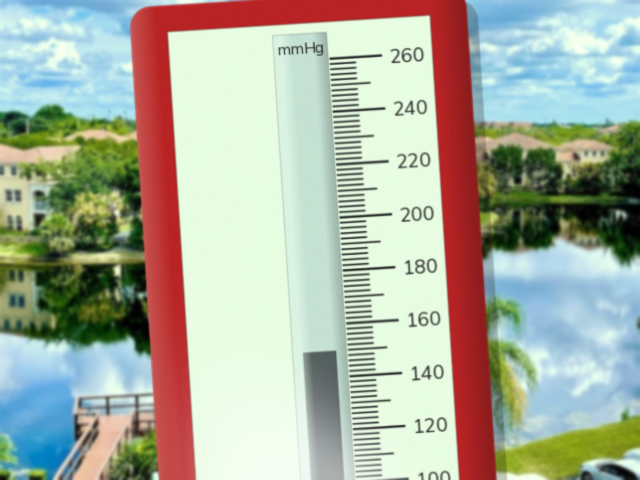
150 mmHg
